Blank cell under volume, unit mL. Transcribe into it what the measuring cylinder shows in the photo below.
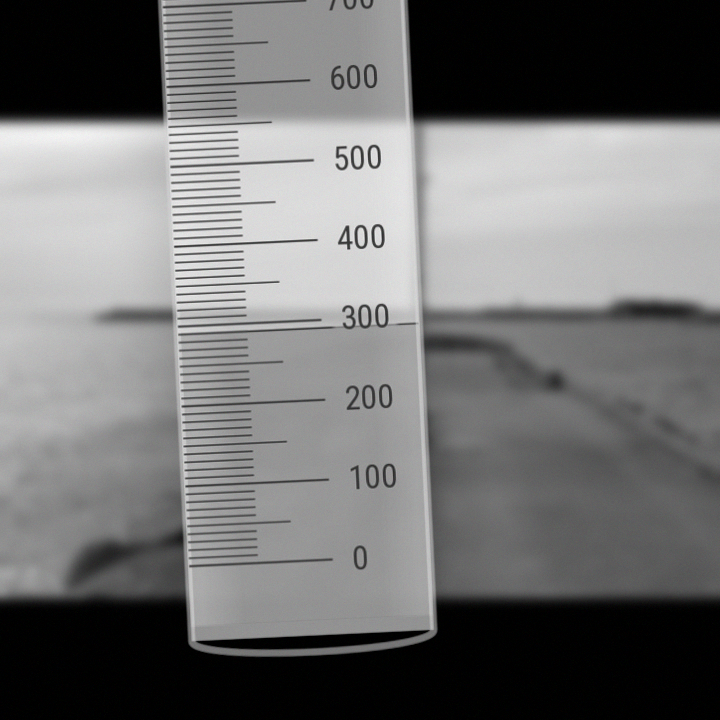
290 mL
